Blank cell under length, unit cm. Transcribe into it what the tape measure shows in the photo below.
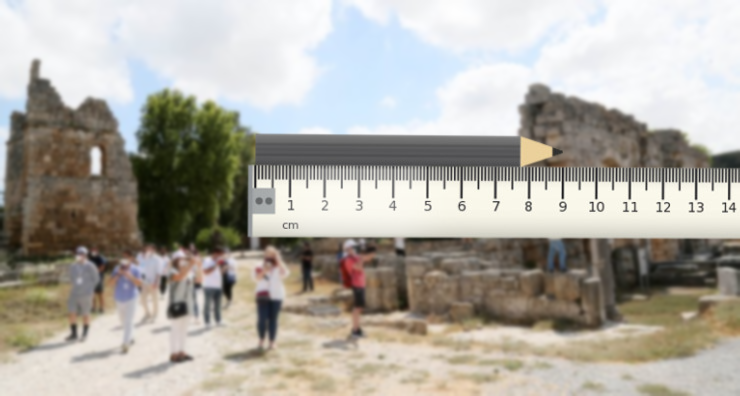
9 cm
